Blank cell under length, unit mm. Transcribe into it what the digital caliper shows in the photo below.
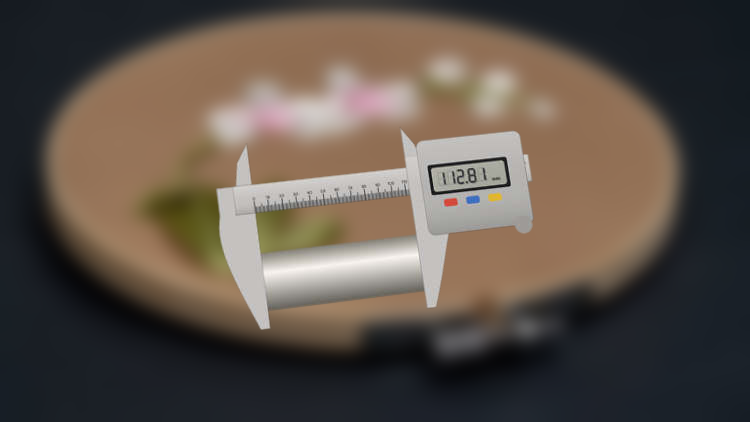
112.81 mm
